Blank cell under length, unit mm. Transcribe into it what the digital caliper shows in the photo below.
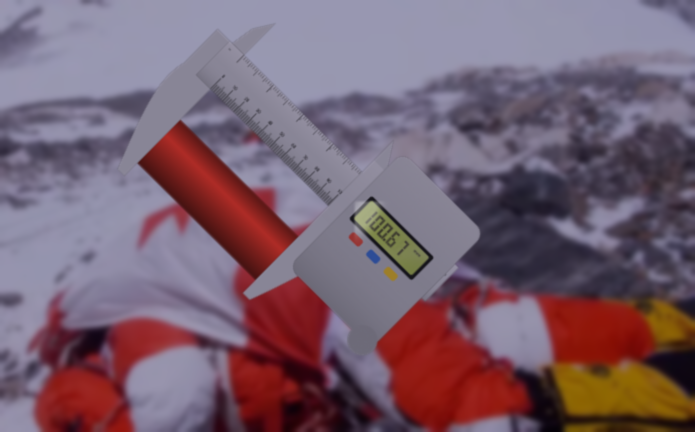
100.67 mm
